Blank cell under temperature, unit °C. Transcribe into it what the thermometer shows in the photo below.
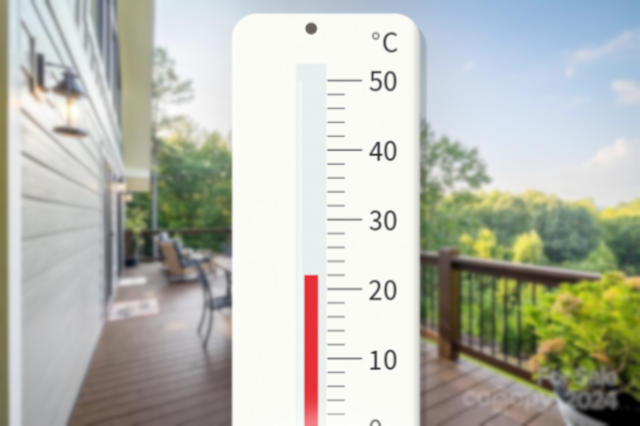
22 °C
